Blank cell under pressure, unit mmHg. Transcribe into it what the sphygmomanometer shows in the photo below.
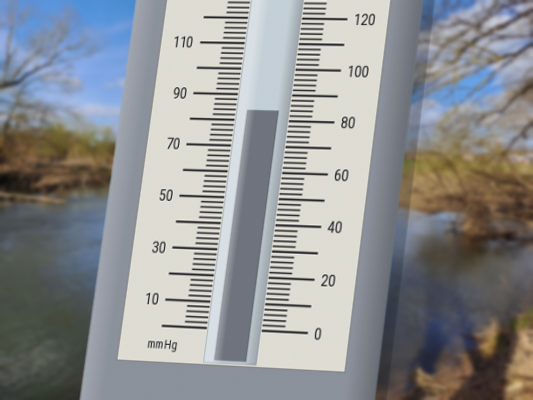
84 mmHg
